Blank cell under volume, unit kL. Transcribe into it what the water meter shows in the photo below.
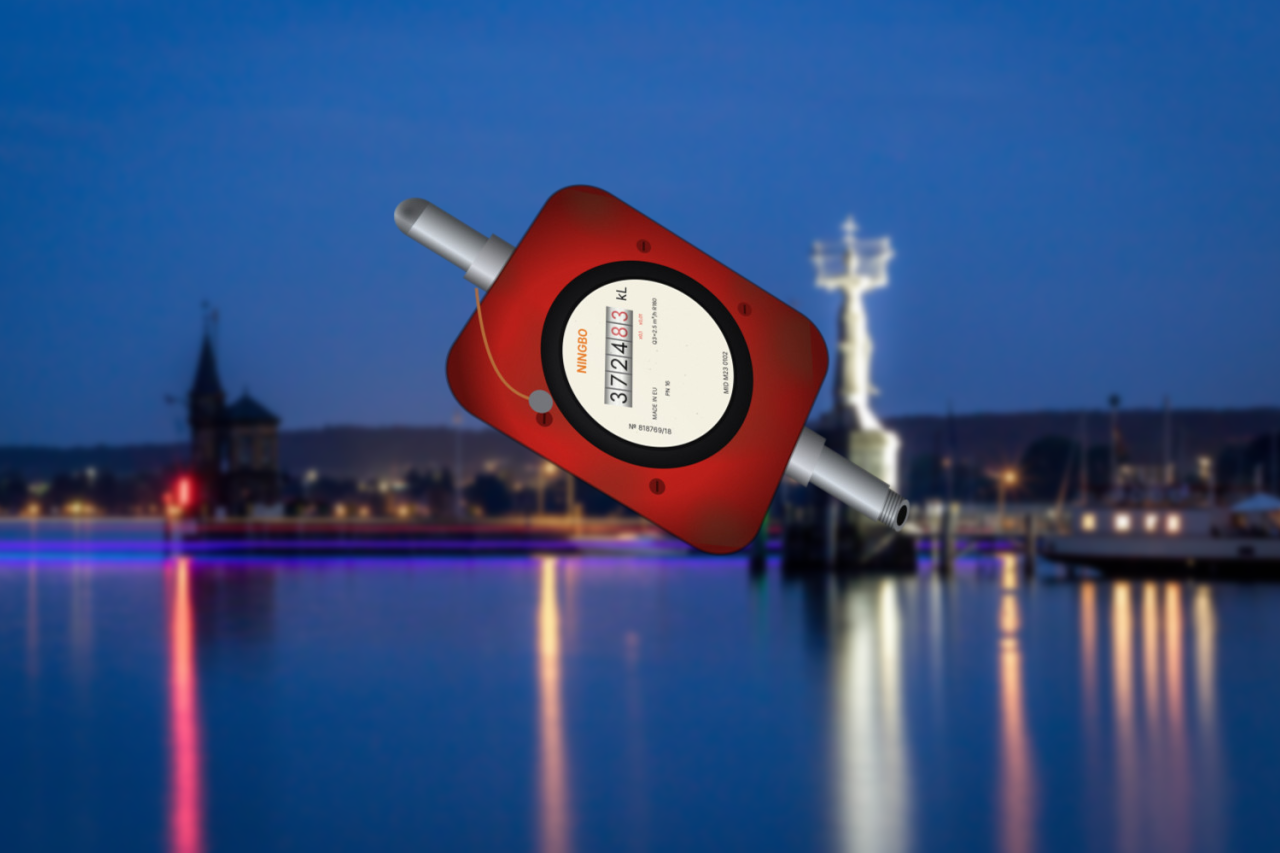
3724.83 kL
